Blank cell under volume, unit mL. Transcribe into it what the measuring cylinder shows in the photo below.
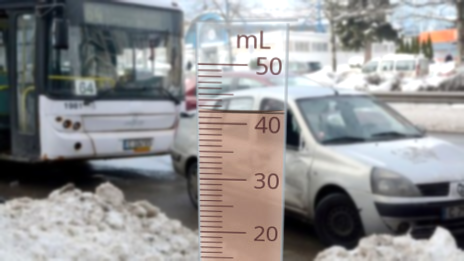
42 mL
